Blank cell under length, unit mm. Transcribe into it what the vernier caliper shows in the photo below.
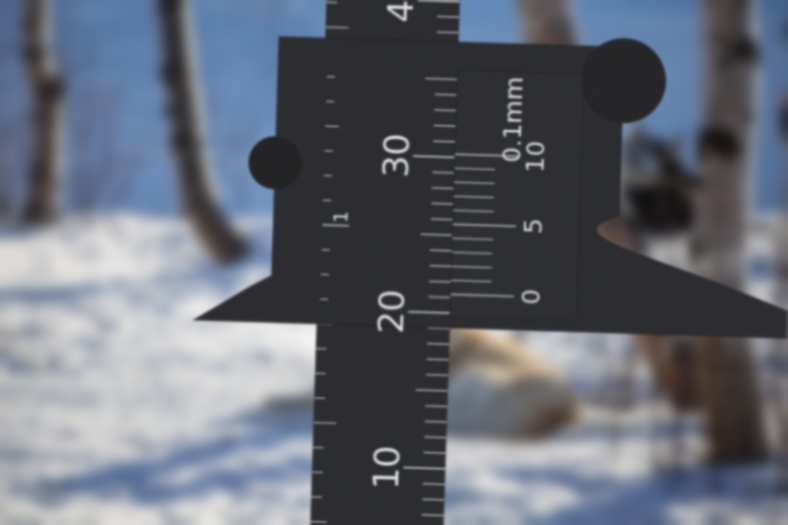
21.2 mm
